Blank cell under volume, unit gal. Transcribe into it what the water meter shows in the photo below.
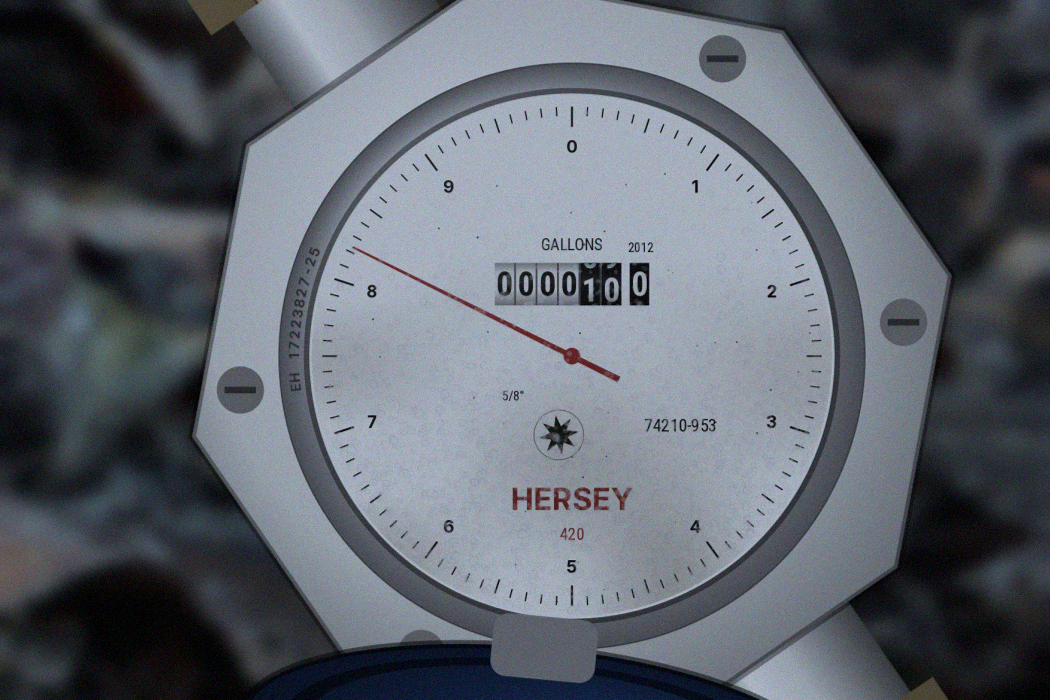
98.2 gal
